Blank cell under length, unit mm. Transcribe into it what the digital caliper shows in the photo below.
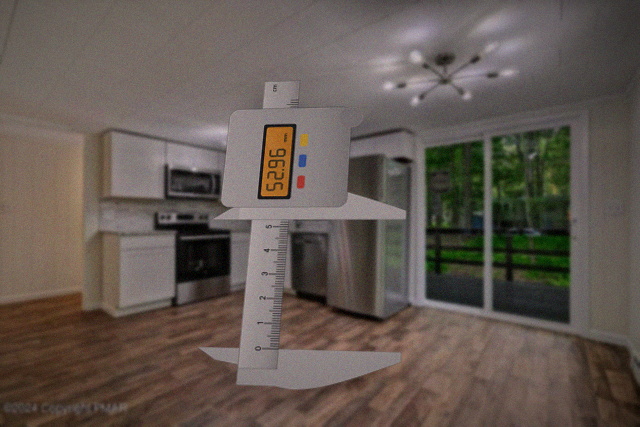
52.96 mm
